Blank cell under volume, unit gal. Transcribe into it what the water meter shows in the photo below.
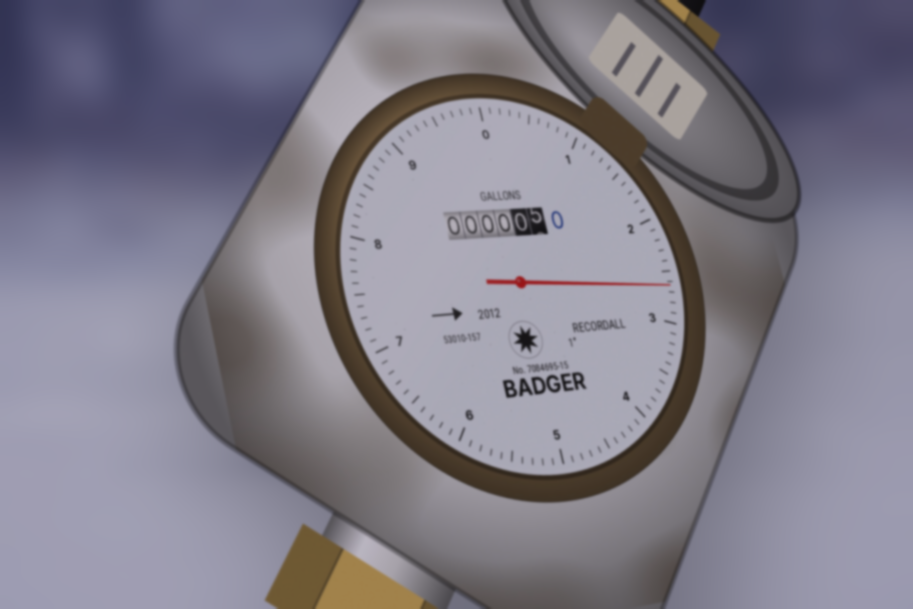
52.6 gal
